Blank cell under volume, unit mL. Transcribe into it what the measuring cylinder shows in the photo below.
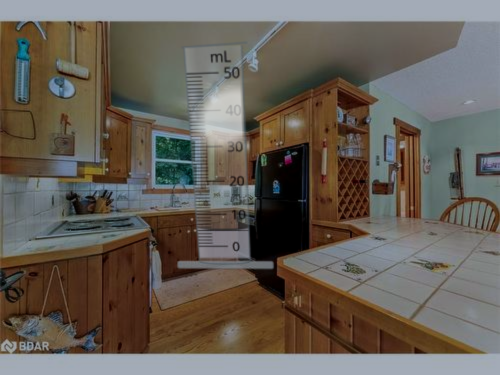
5 mL
